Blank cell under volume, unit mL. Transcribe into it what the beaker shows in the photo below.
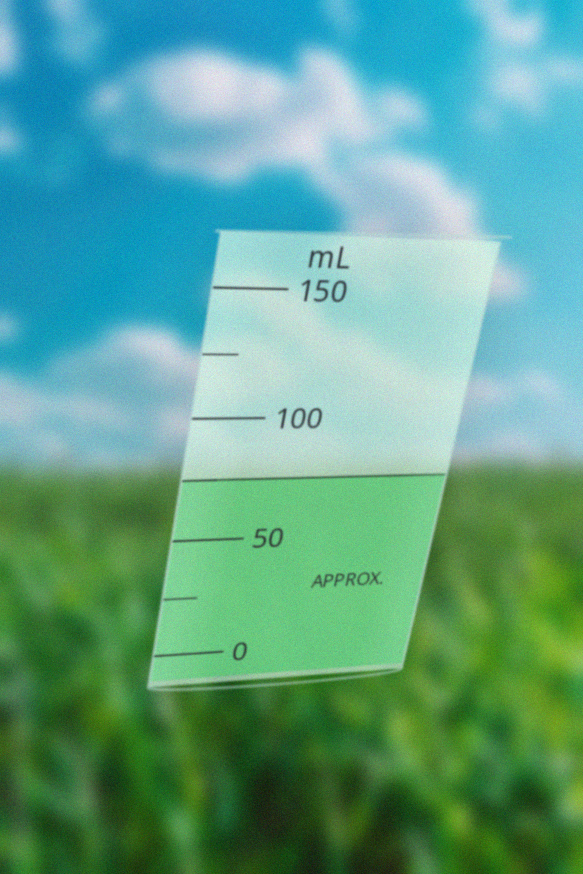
75 mL
